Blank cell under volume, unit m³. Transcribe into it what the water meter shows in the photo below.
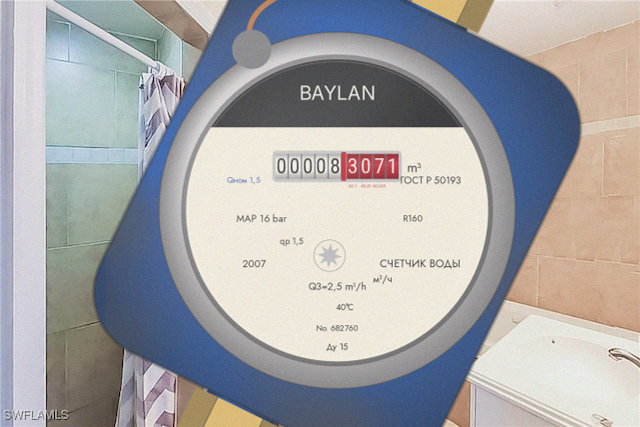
8.3071 m³
